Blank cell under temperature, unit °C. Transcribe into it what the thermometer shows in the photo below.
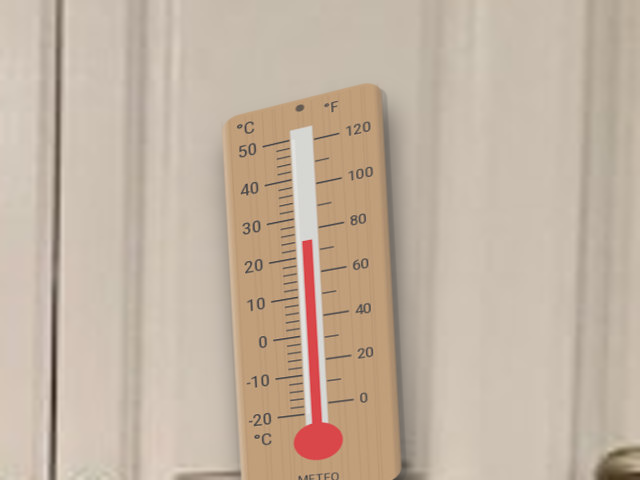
24 °C
